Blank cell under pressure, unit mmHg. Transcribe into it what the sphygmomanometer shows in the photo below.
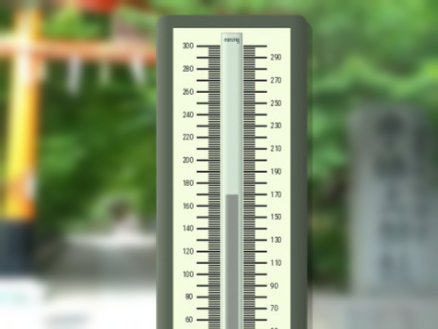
170 mmHg
